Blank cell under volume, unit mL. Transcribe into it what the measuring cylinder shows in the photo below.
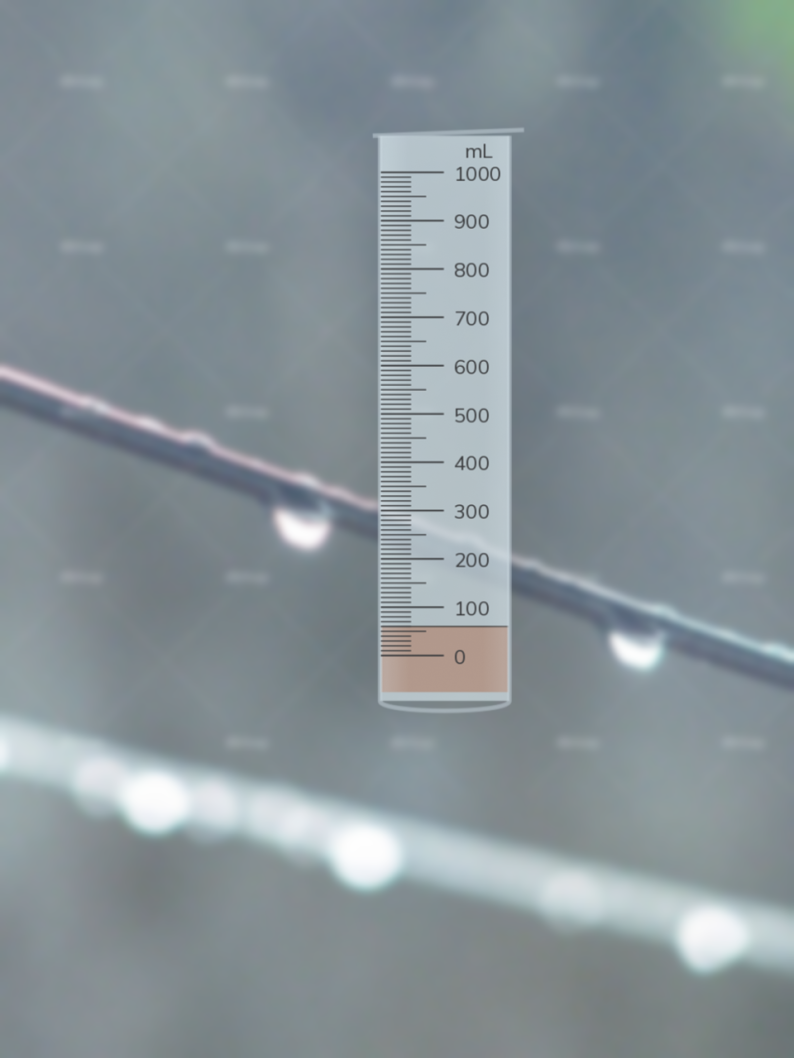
60 mL
